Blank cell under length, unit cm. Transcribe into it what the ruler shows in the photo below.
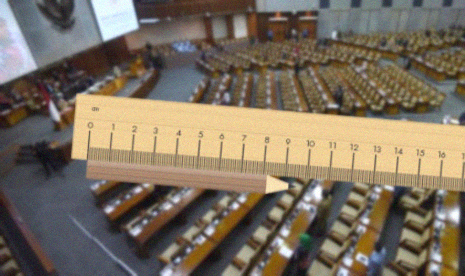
9.5 cm
